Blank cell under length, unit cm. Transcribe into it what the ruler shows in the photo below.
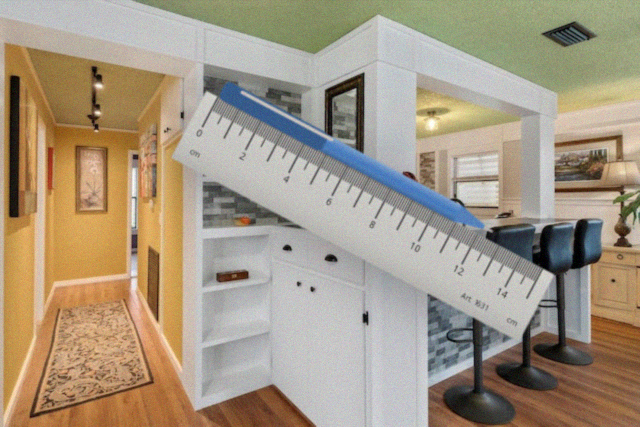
12.5 cm
